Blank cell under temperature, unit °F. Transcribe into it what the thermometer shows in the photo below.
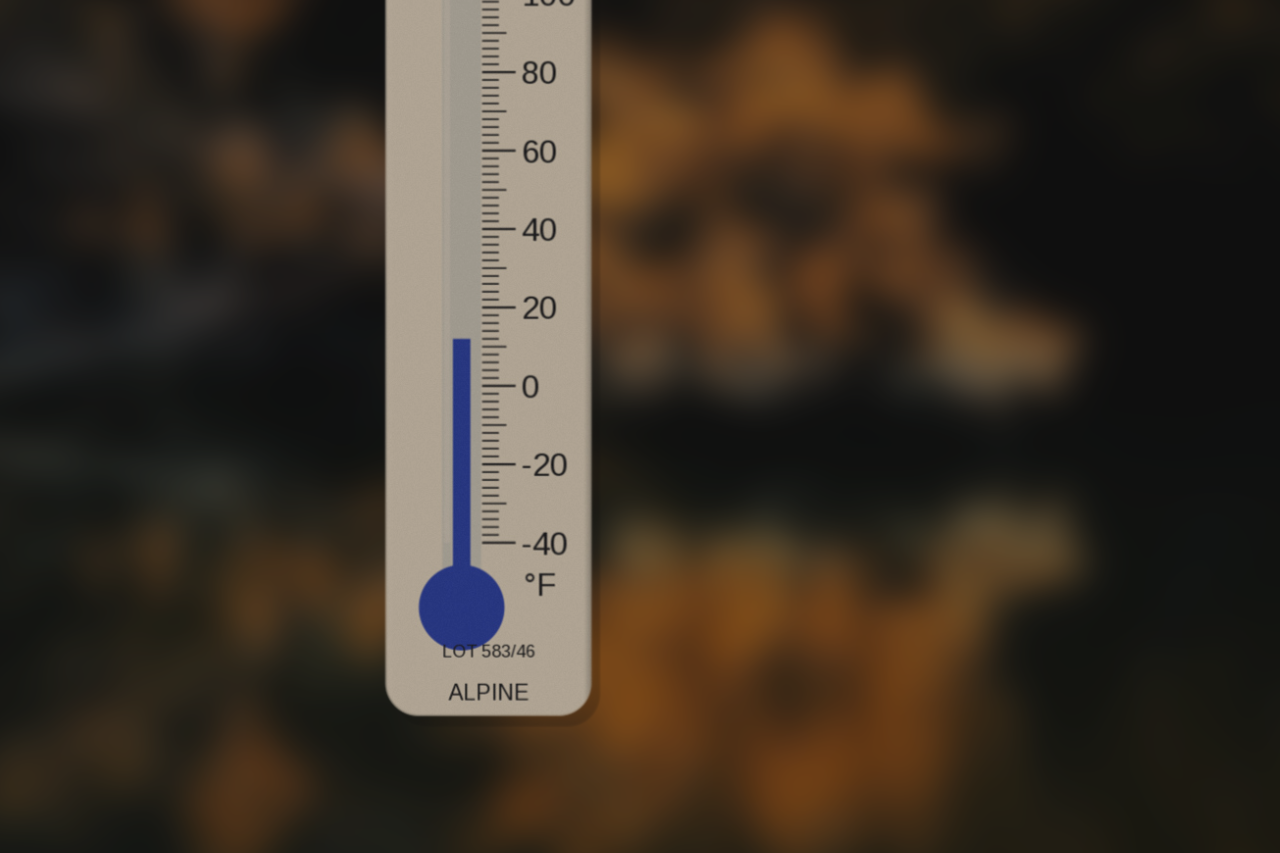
12 °F
